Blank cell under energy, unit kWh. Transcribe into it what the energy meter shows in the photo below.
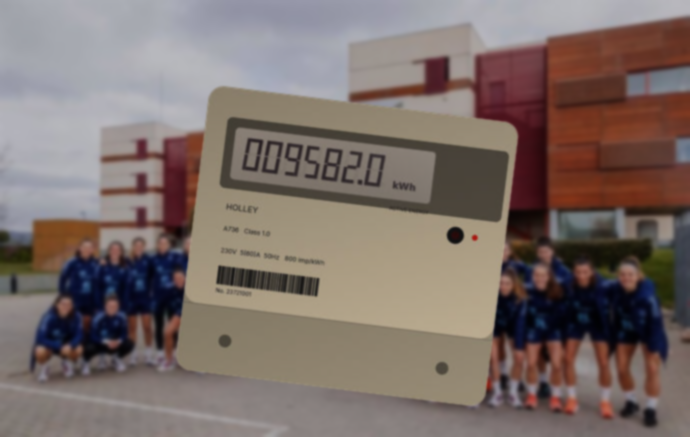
9582.0 kWh
